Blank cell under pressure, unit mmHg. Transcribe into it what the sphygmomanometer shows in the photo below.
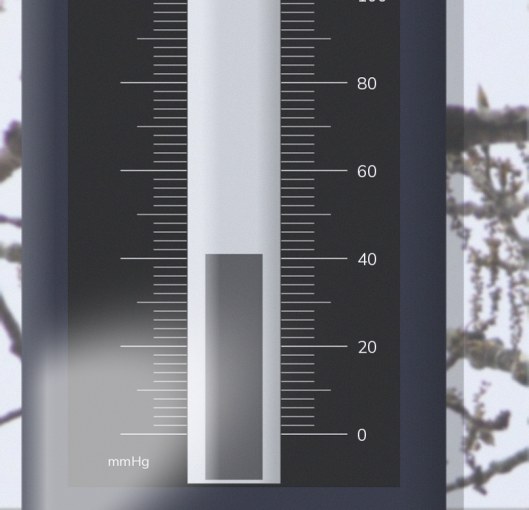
41 mmHg
